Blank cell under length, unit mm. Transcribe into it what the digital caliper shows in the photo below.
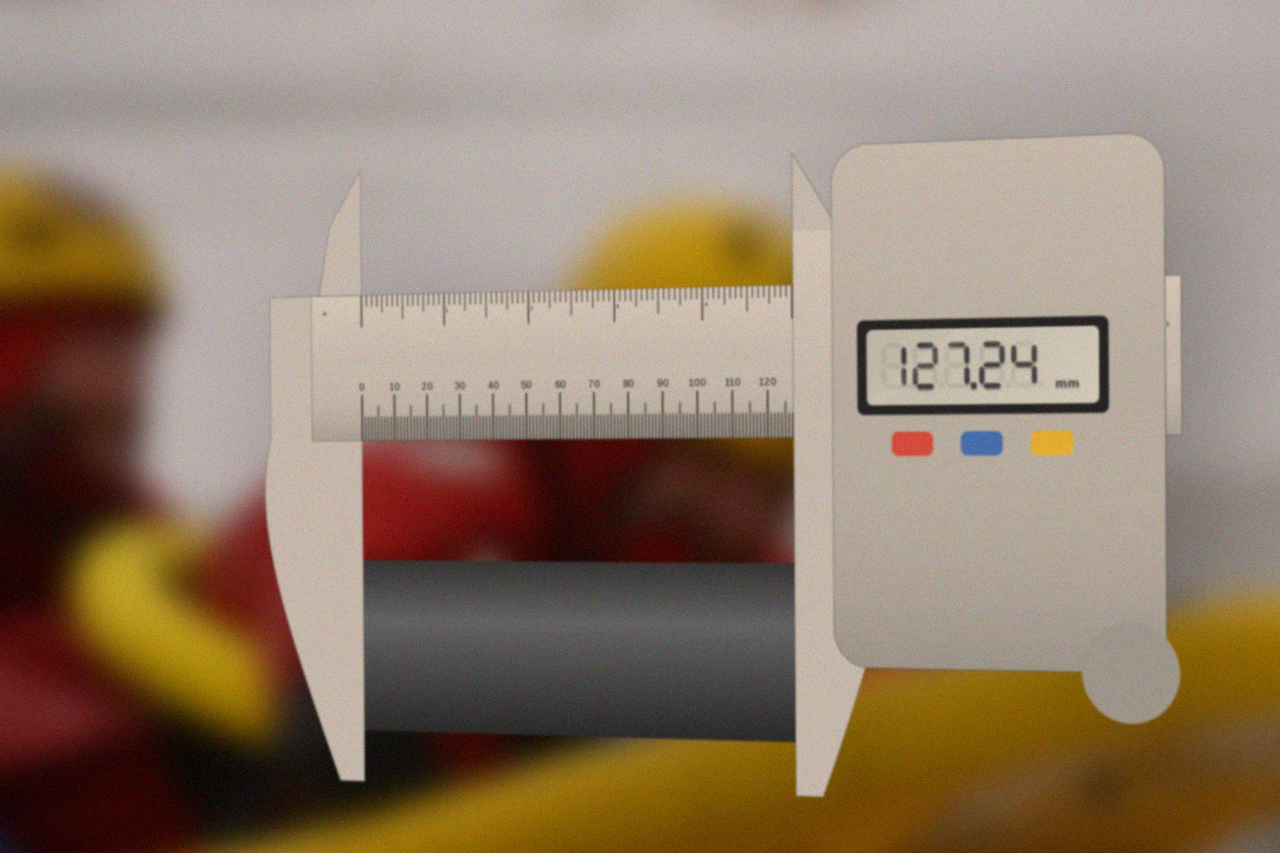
127.24 mm
